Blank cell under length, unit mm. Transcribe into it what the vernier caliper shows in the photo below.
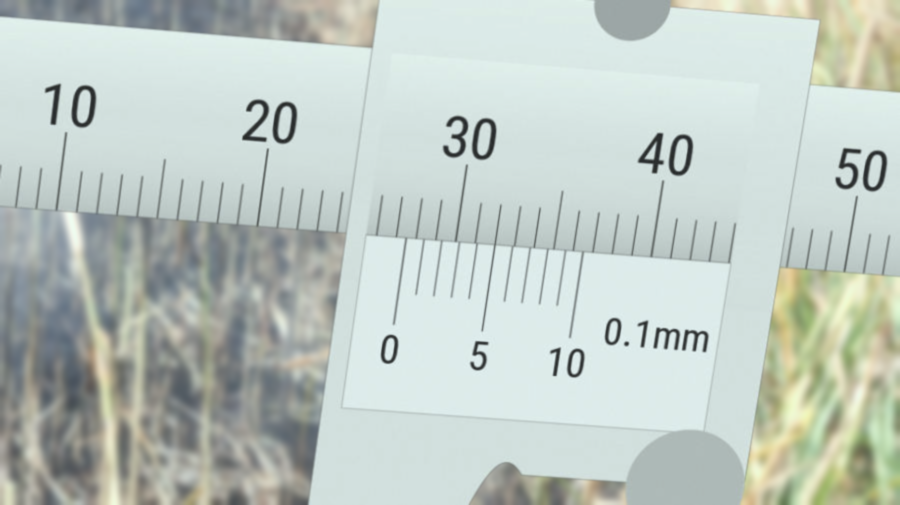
27.5 mm
